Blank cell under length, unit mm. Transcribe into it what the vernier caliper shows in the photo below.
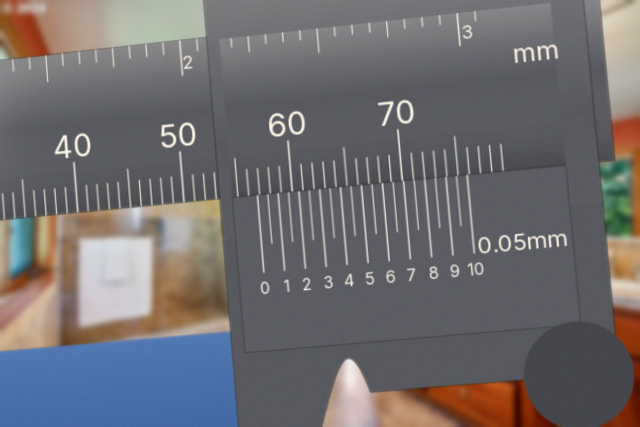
56.8 mm
